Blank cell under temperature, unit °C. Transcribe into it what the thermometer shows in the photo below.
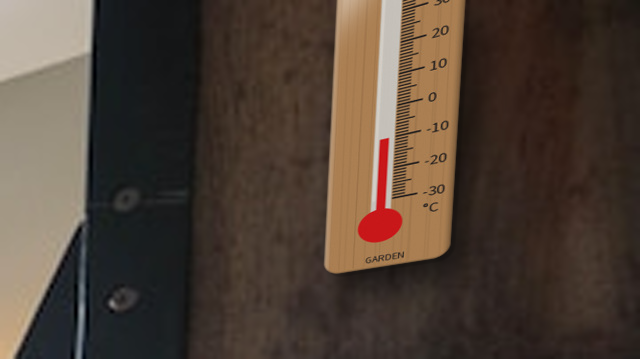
-10 °C
